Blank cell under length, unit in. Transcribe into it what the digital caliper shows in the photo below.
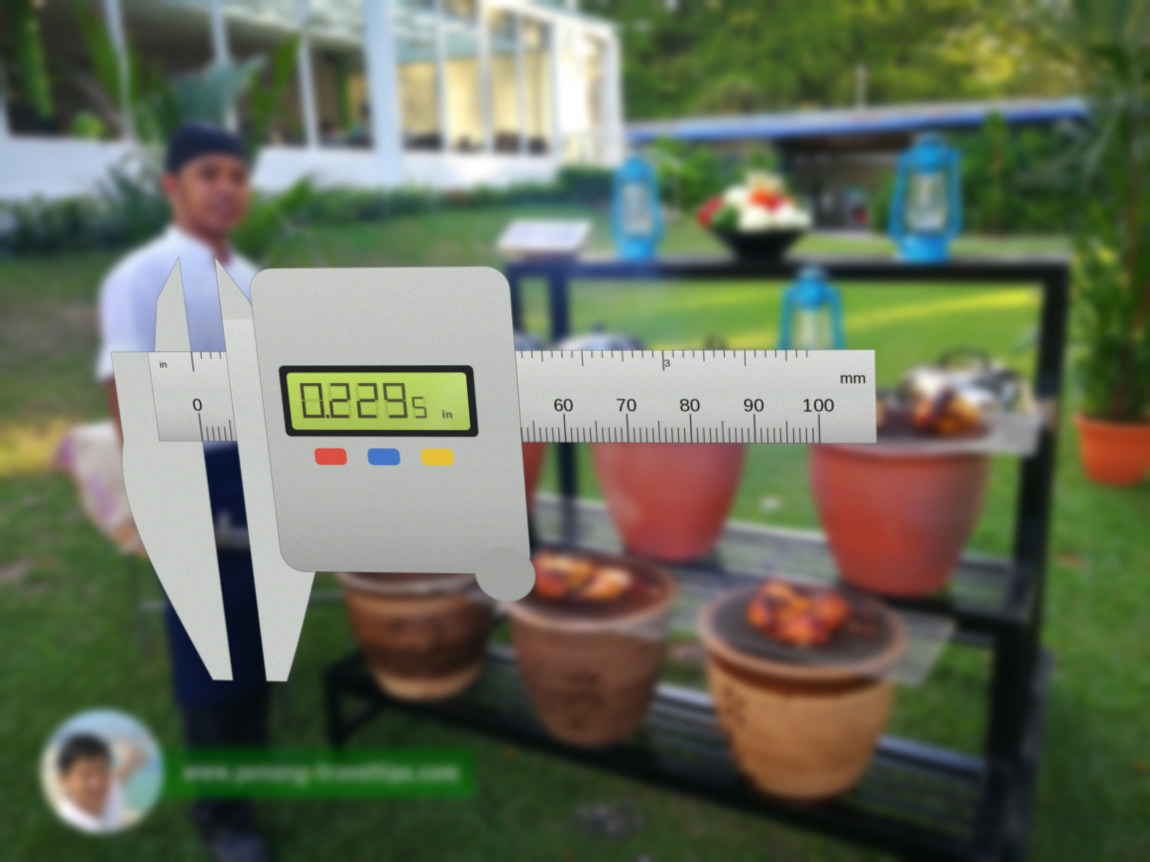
0.2295 in
